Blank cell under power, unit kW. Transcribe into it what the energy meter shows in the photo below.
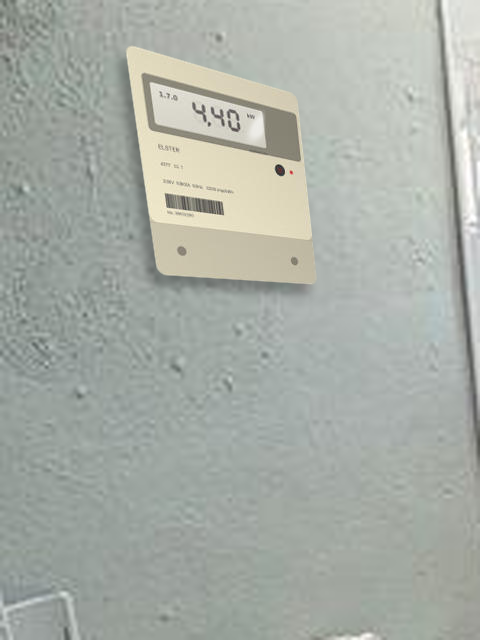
4.40 kW
